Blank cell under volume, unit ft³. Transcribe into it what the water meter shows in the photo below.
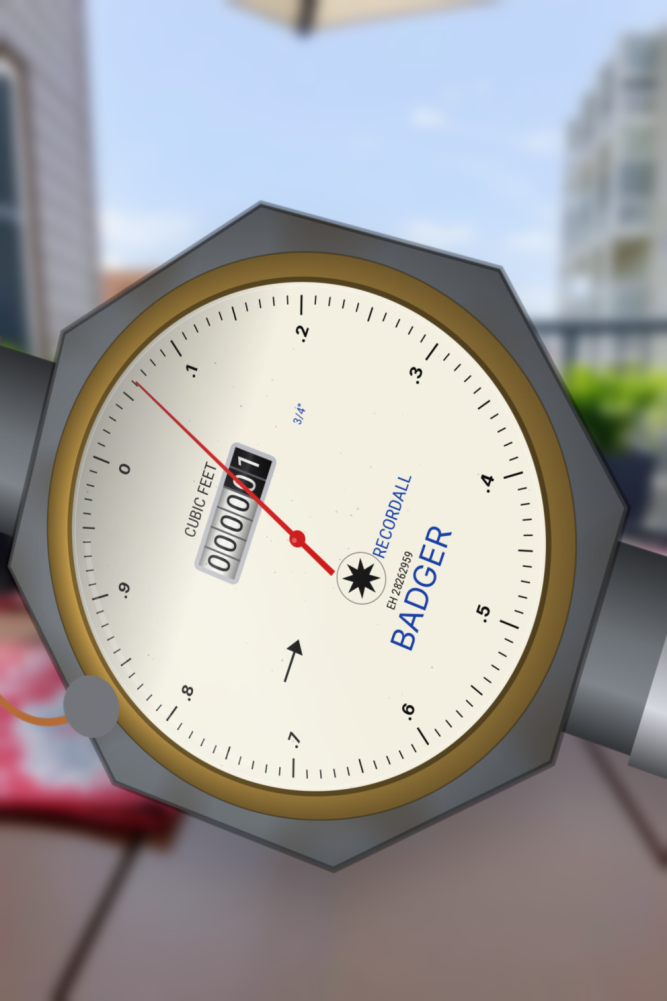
1.06 ft³
